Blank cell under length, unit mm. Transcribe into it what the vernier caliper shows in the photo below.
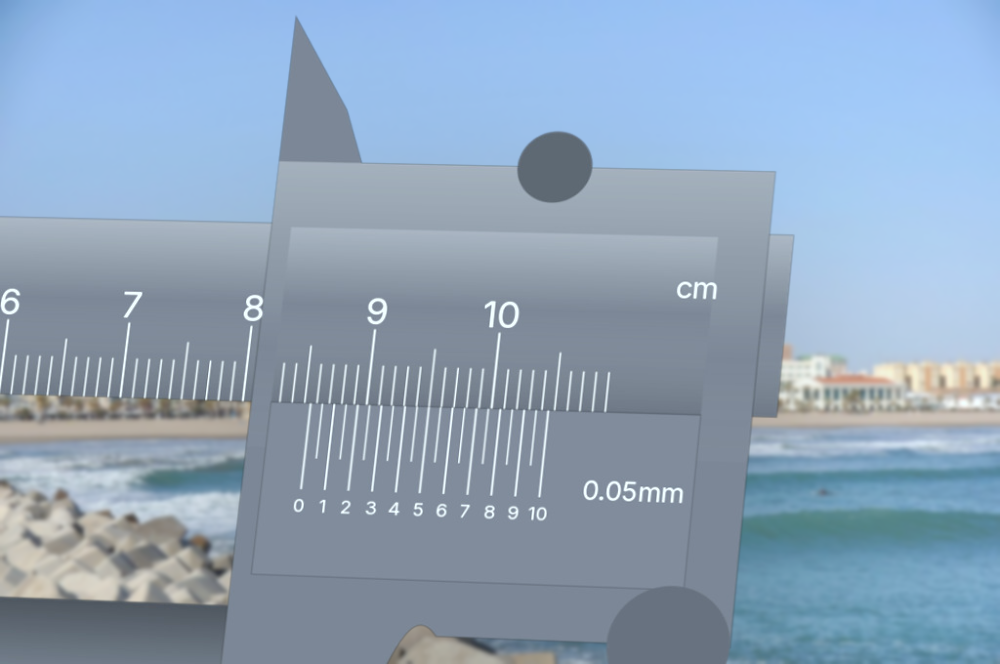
85.5 mm
